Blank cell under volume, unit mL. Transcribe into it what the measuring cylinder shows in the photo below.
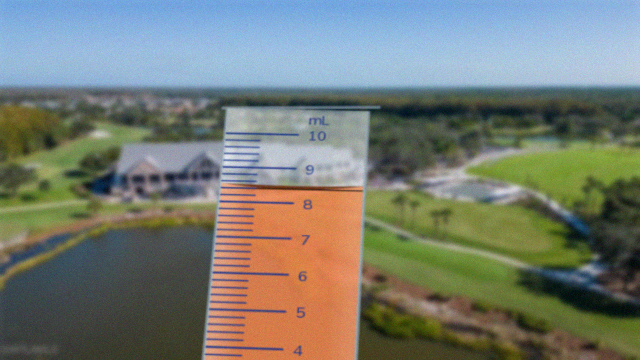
8.4 mL
